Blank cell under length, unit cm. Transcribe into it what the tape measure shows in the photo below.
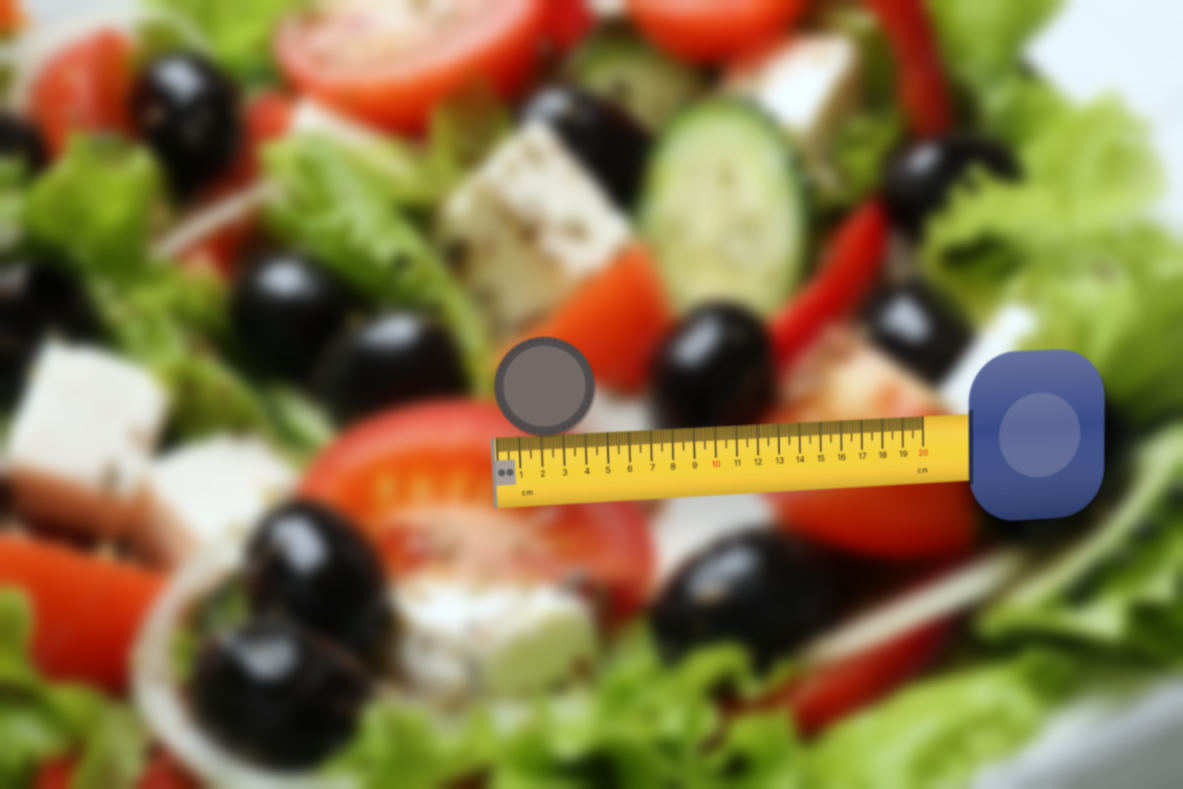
4.5 cm
